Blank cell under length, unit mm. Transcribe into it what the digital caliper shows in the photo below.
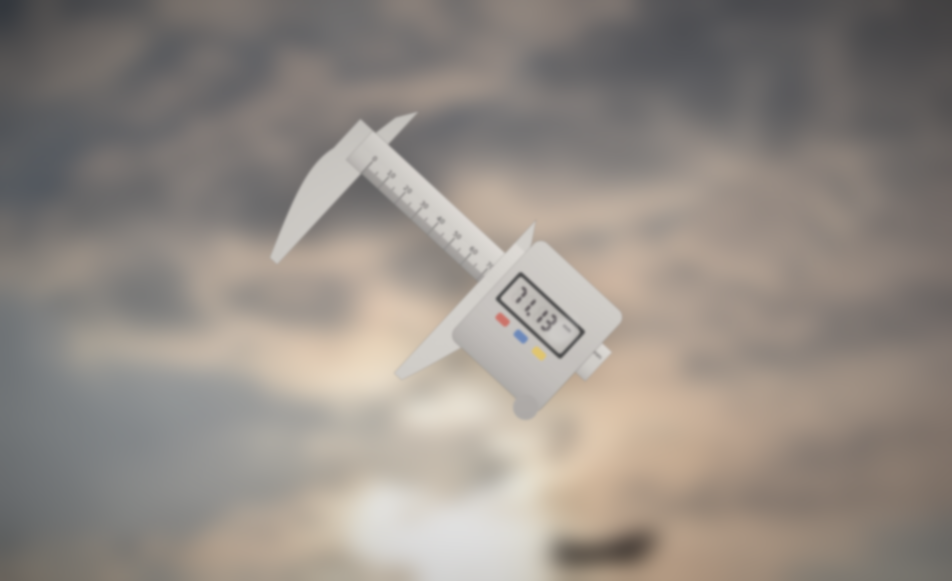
71.13 mm
